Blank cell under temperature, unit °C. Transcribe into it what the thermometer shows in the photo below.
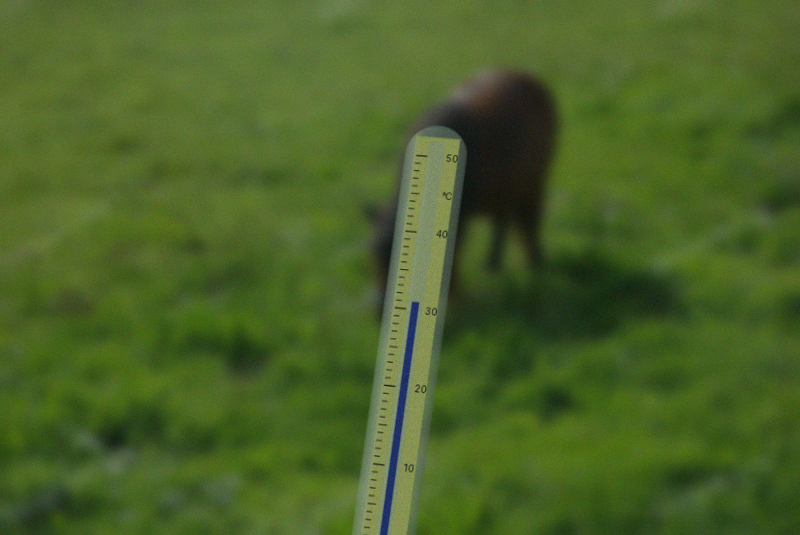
31 °C
